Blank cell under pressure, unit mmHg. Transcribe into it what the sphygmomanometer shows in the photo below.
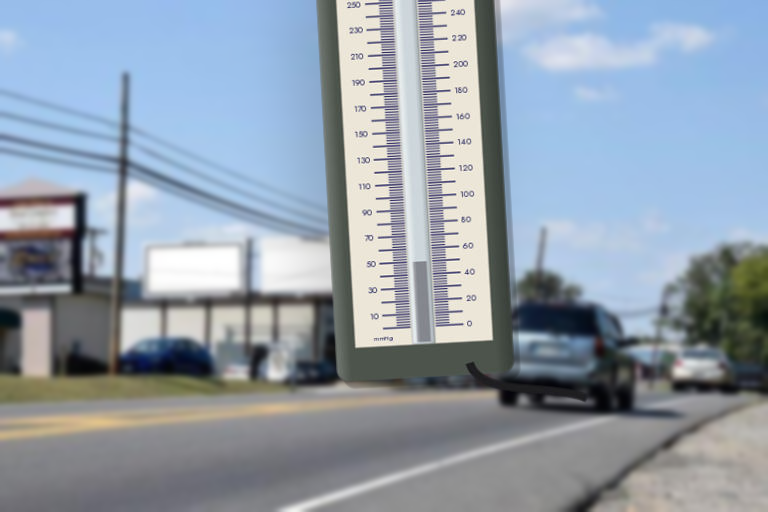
50 mmHg
